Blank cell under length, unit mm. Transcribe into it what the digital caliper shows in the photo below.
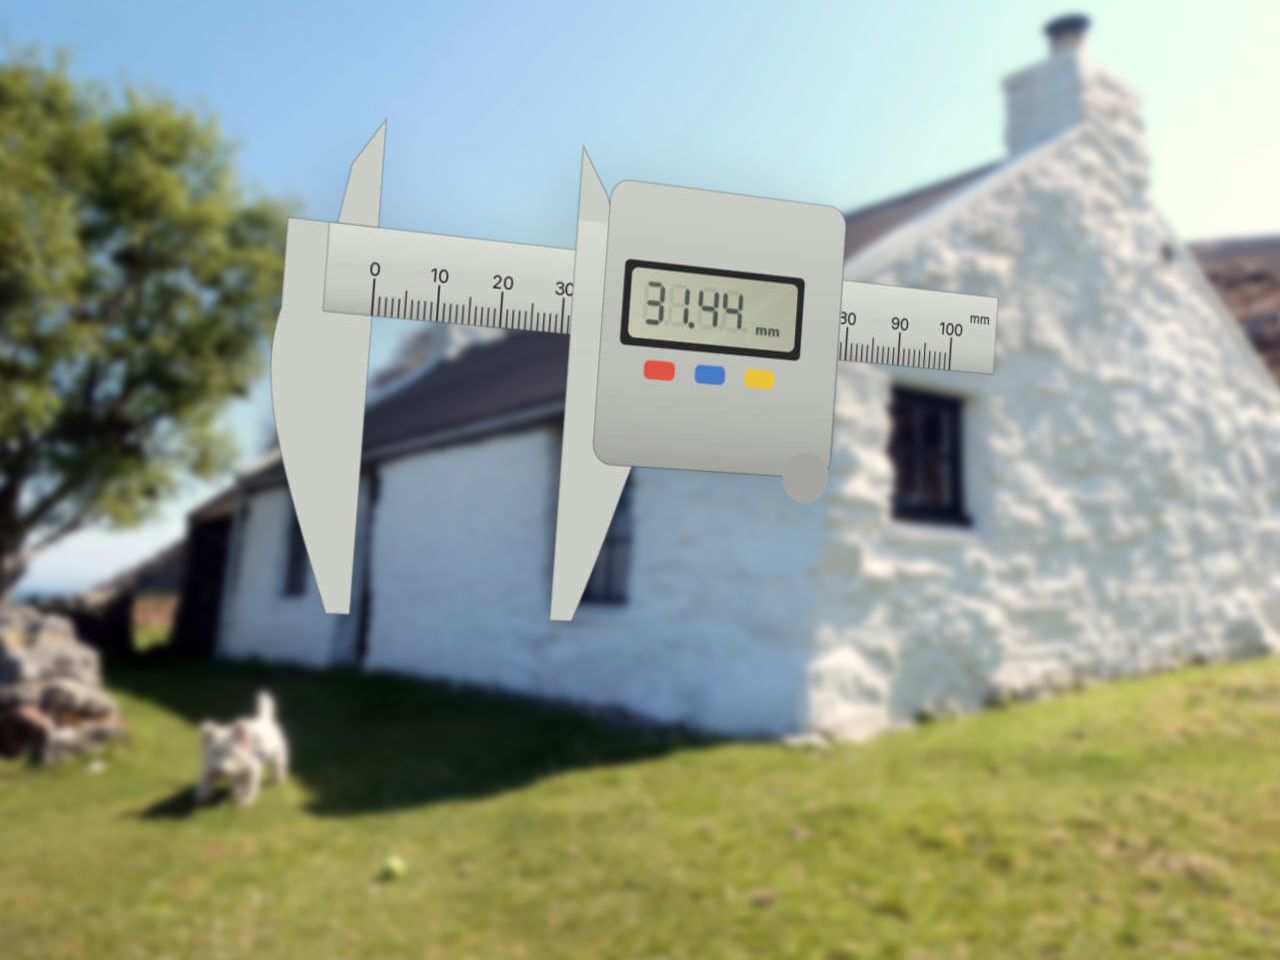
31.44 mm
